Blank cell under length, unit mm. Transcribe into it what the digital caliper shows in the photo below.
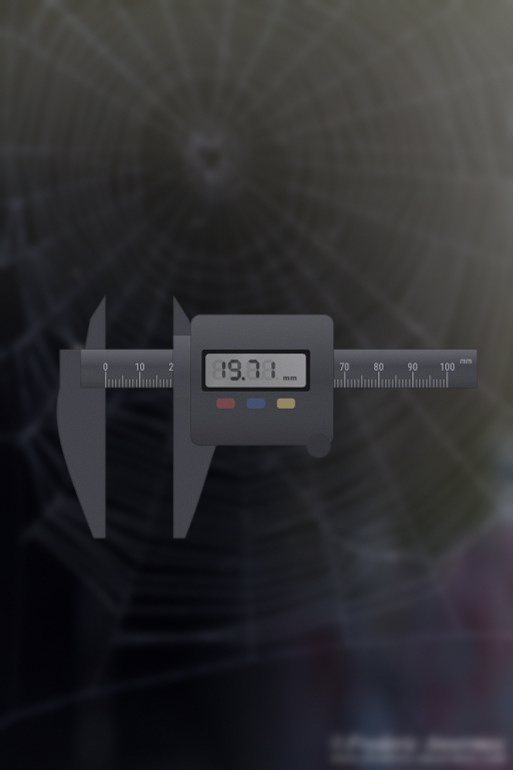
19.71 mm
